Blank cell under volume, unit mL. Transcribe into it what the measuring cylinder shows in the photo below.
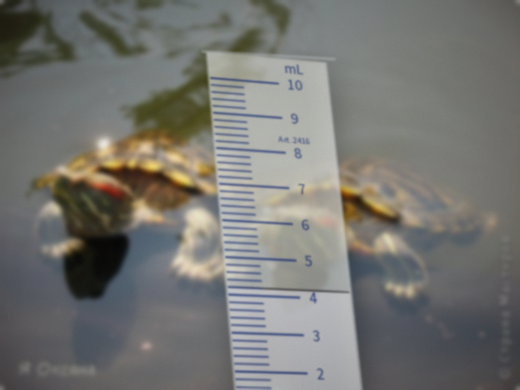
4.2 mL
